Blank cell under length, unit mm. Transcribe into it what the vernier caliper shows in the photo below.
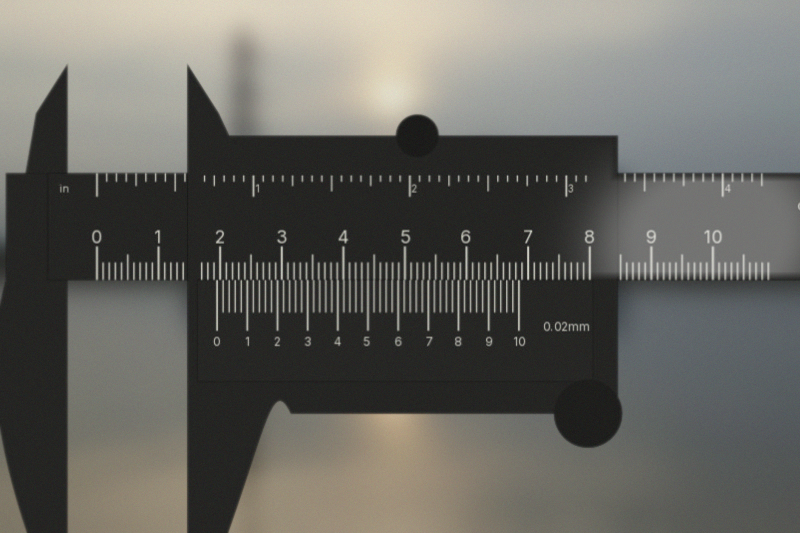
19.5 mm
